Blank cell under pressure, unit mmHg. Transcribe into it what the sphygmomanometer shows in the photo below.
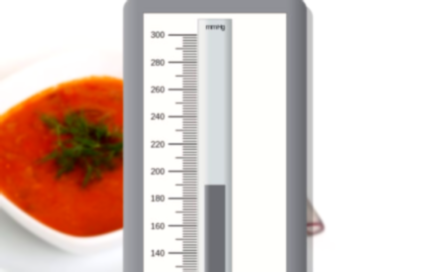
190 mmHg
